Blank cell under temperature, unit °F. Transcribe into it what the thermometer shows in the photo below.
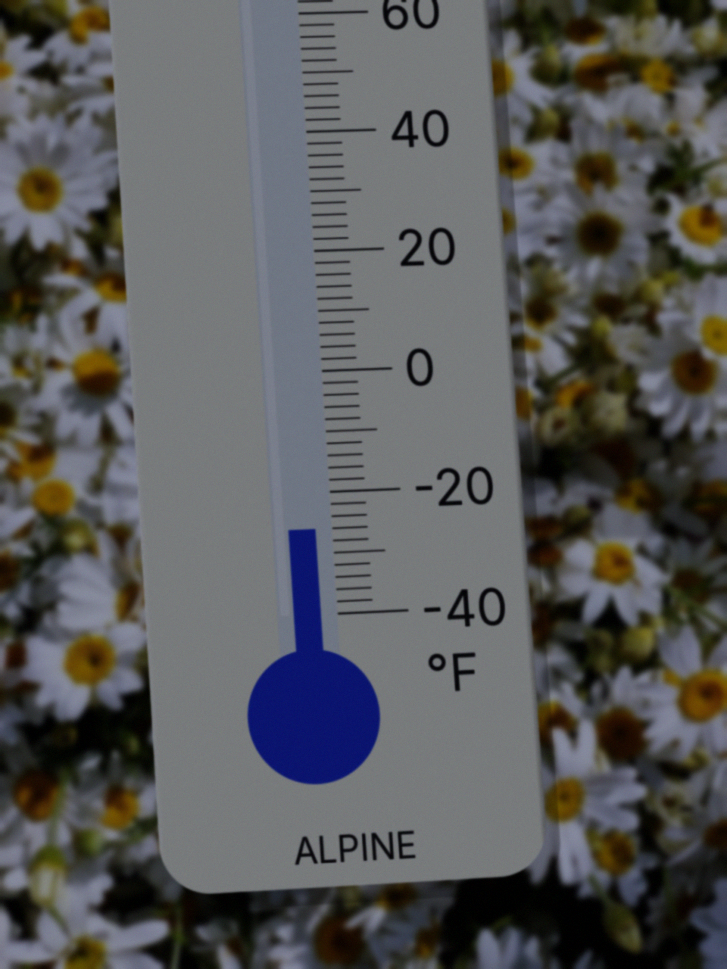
-26 °F
